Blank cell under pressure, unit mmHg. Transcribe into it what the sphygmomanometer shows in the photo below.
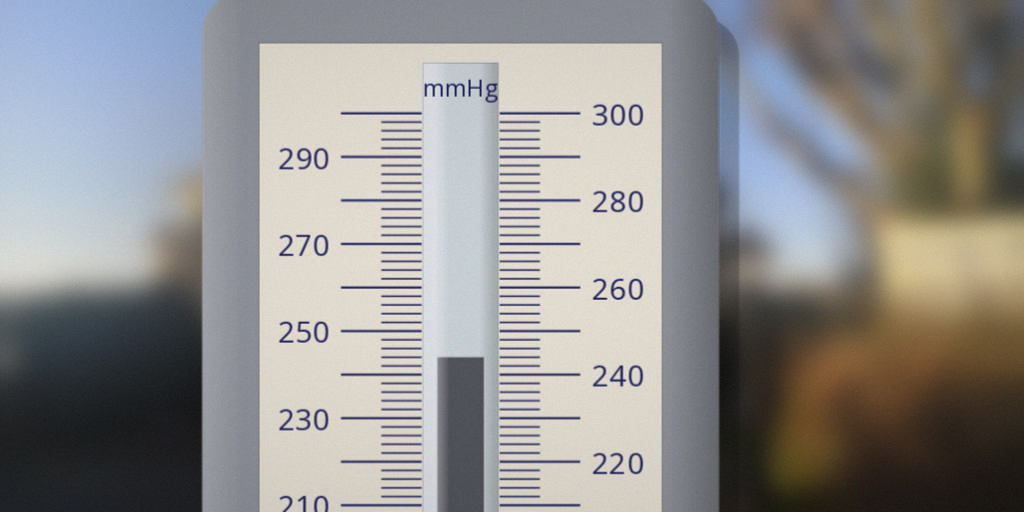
244 mmHg
